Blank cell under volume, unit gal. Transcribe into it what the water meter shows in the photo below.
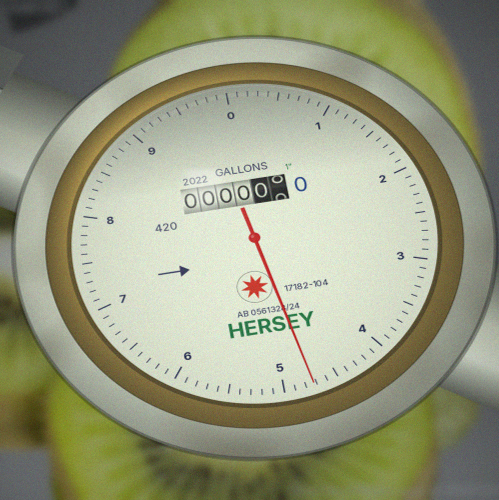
84.7 gal
